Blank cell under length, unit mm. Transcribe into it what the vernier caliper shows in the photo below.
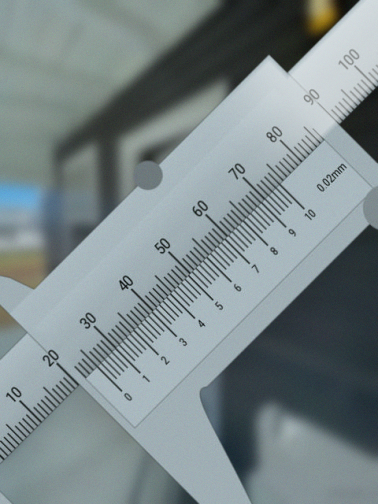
25.0 mm
